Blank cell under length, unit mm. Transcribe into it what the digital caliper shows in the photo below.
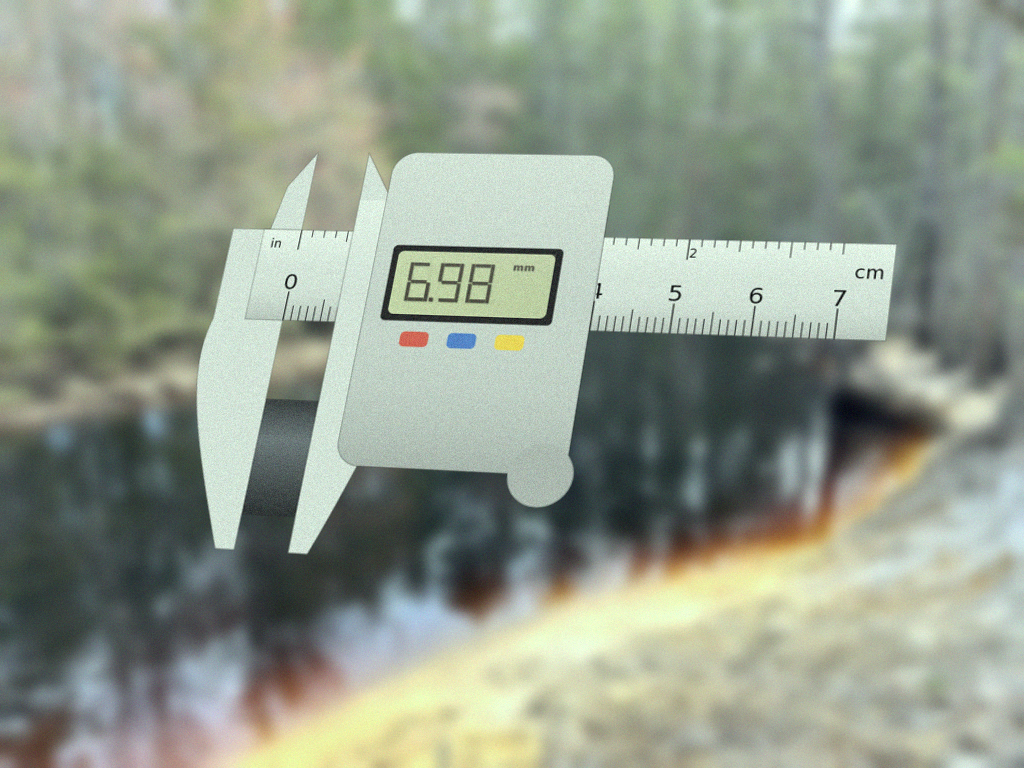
6.98 mm
